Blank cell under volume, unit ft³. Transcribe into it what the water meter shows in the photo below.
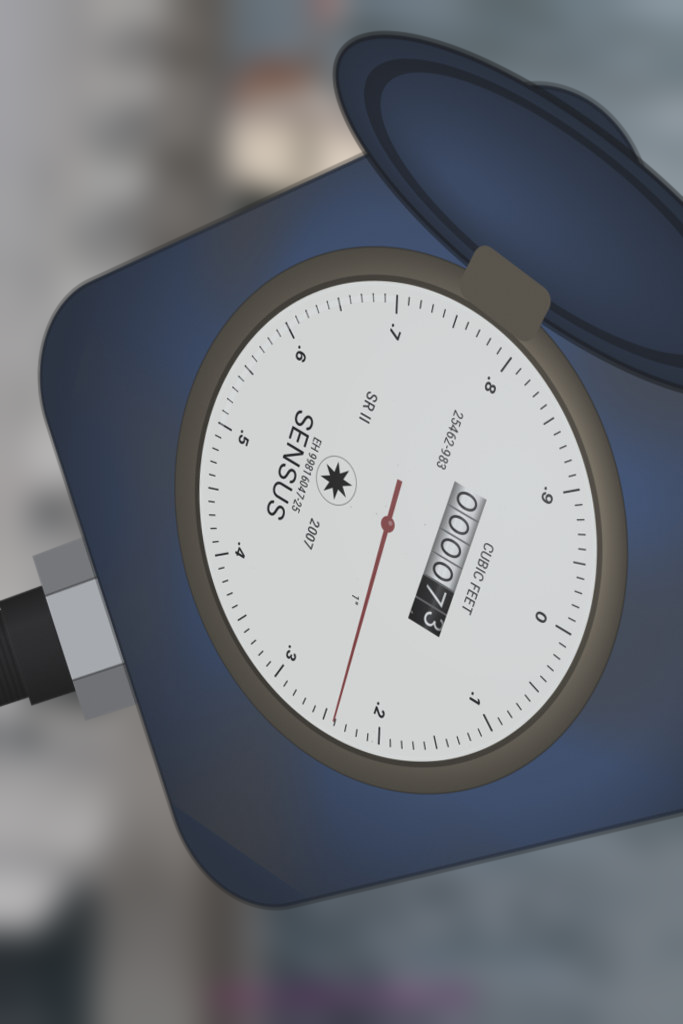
73.24 ft³
